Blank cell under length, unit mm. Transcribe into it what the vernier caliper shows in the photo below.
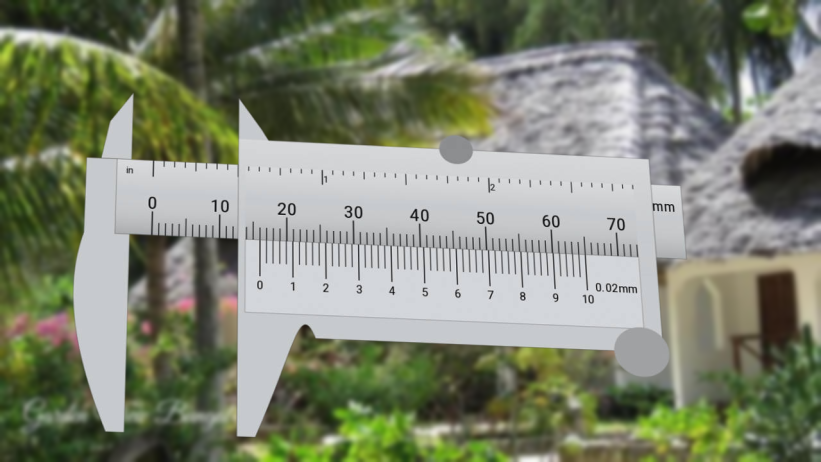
16.0 mm
